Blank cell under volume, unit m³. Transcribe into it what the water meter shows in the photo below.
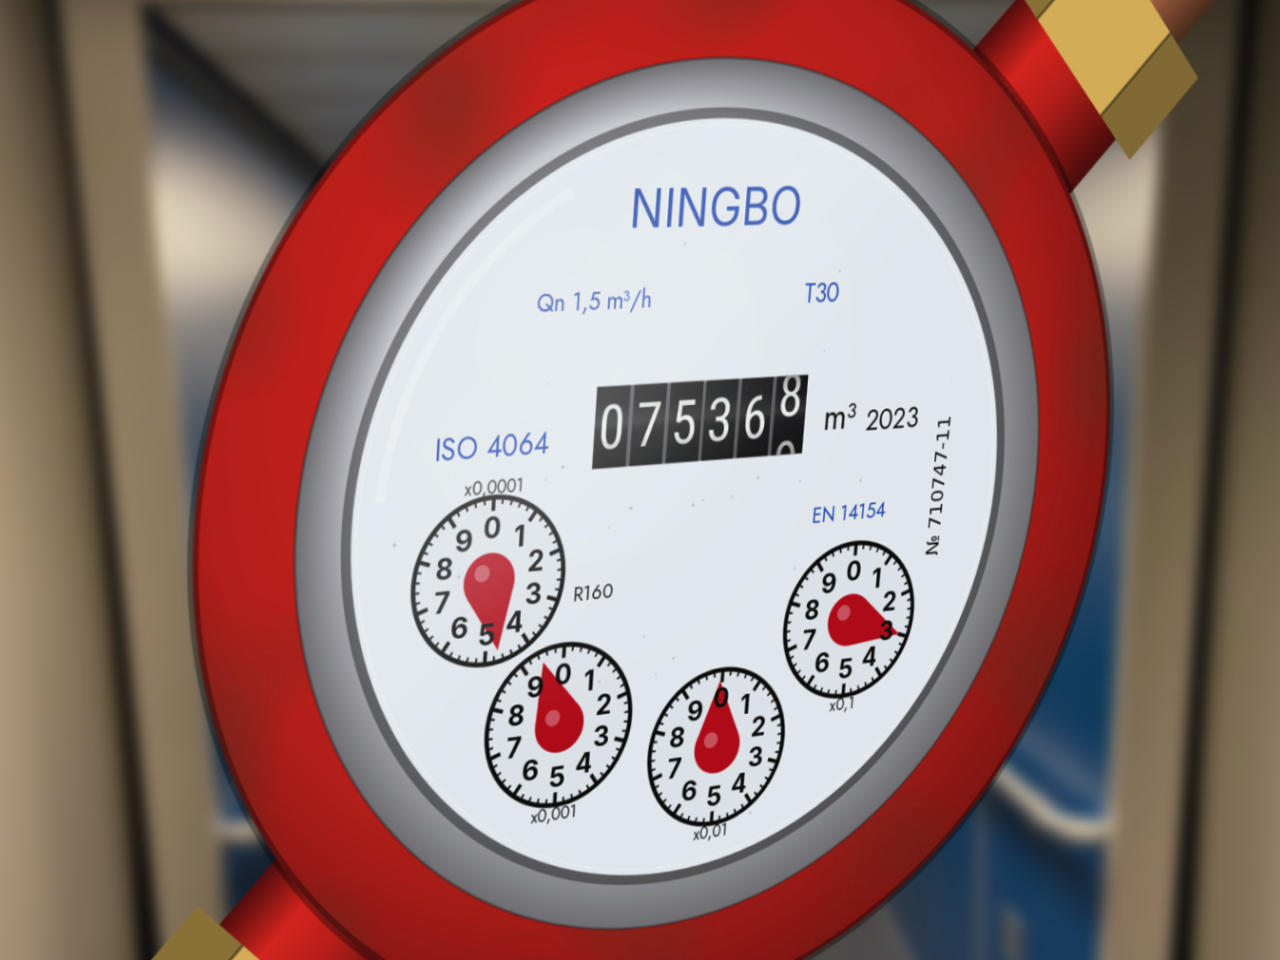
75368.2994 m³
